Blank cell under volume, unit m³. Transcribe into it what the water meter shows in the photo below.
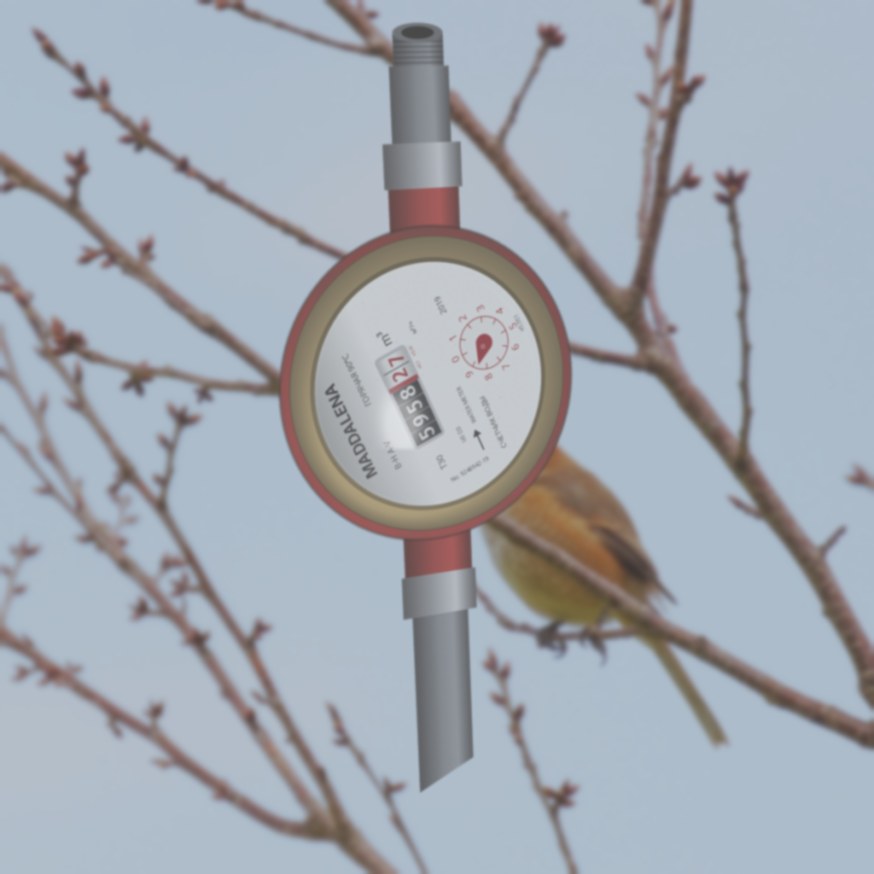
5958.268 m³
